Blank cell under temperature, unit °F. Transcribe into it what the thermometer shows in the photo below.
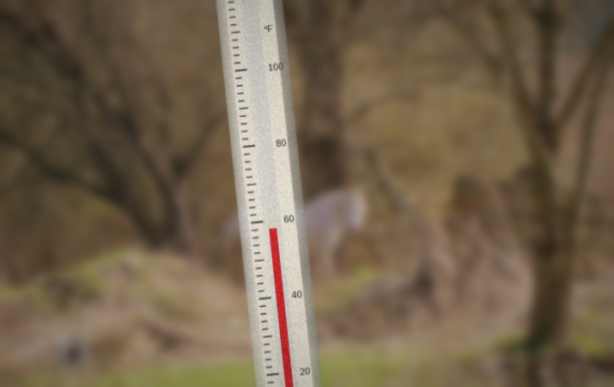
58 °F
